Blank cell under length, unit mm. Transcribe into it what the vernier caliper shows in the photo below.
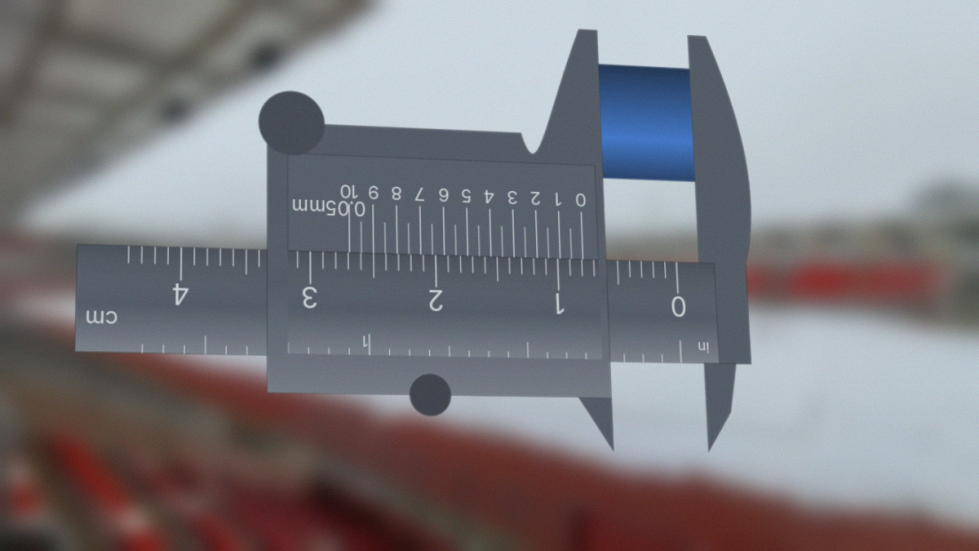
7.9 mm
